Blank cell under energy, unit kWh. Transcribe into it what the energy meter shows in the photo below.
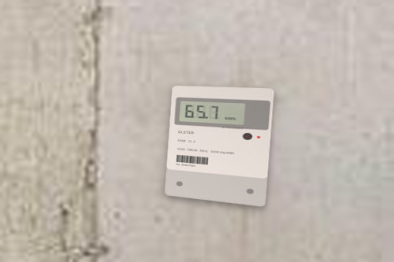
65.7 kWh
